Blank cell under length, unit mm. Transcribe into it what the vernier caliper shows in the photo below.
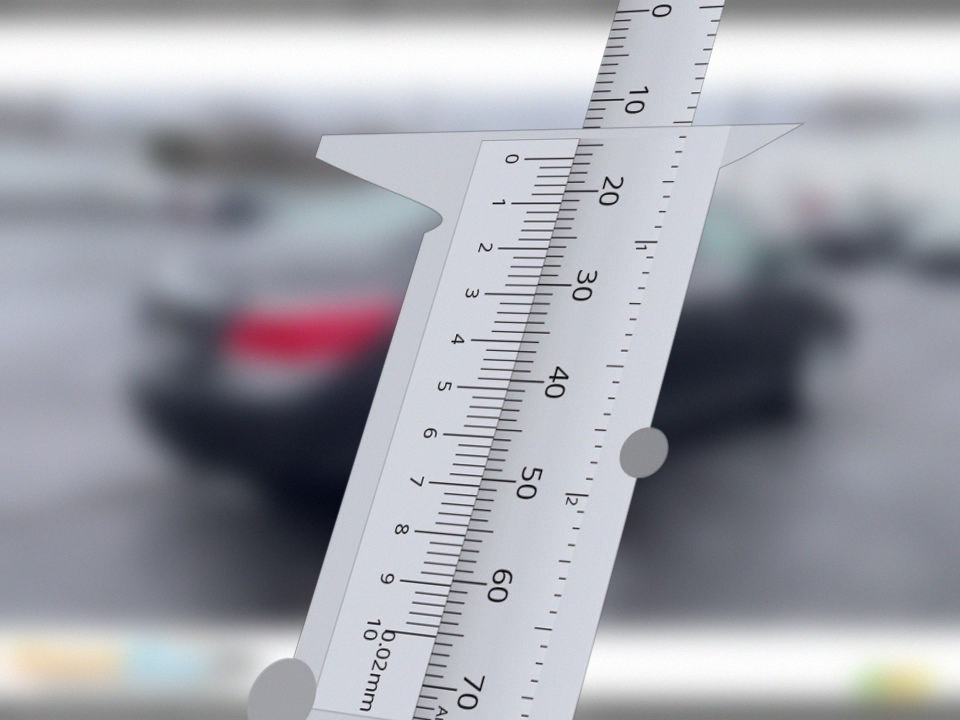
16.4 mm
